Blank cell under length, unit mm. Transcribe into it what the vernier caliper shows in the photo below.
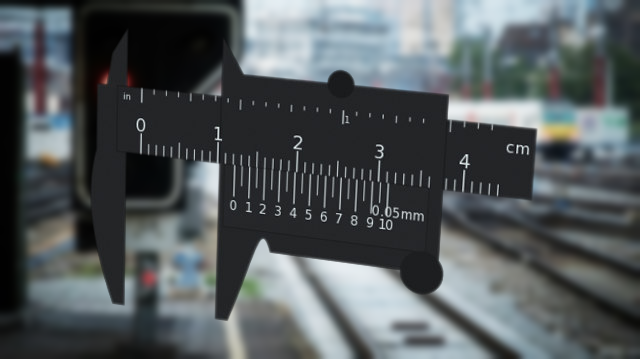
12.2 mm
